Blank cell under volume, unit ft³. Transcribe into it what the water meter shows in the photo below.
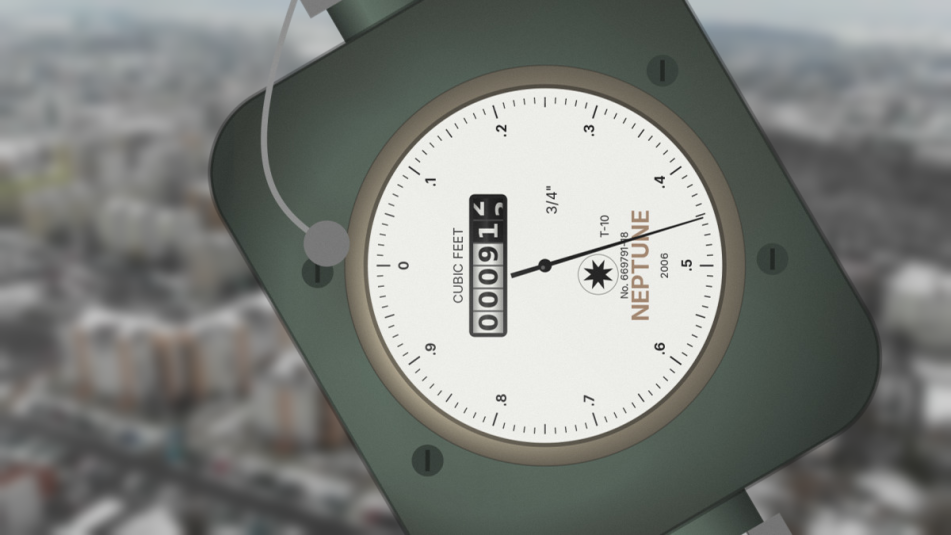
912.45 ft³
